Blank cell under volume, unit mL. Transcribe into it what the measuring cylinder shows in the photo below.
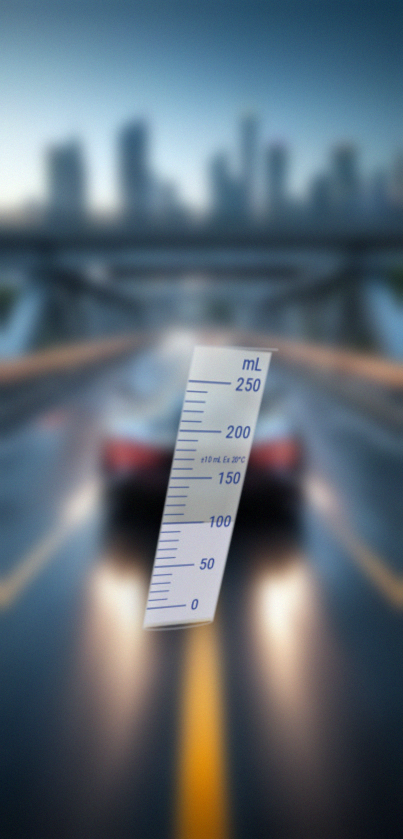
100 mL
